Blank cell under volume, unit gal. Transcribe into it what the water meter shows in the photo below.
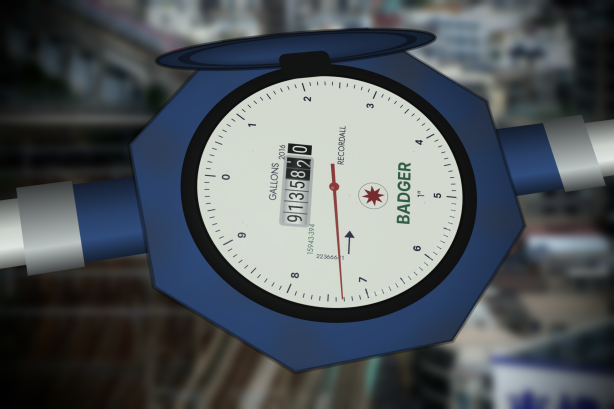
9135817.3 gal
